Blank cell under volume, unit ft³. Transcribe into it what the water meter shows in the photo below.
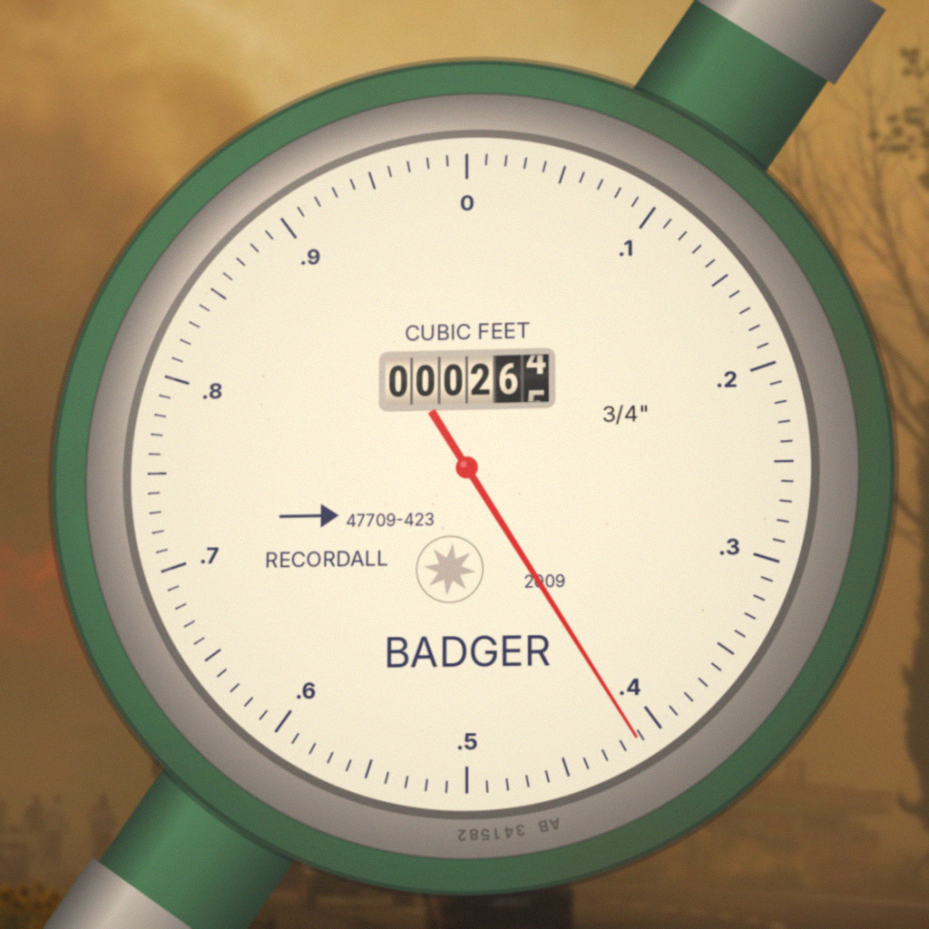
264.41 ft³
